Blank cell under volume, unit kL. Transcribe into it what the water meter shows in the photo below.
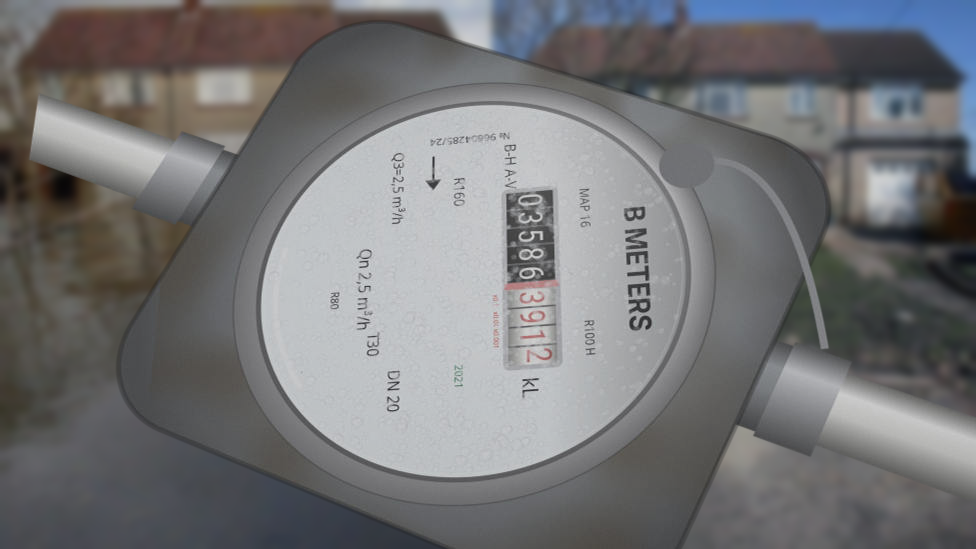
3586.3912 kL
